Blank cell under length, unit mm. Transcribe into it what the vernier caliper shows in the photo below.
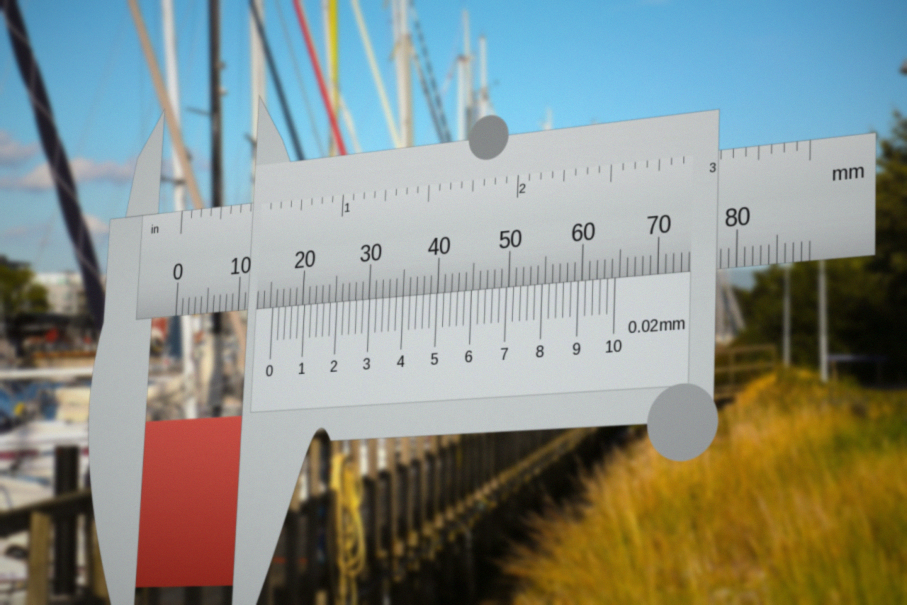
15.4 mm
